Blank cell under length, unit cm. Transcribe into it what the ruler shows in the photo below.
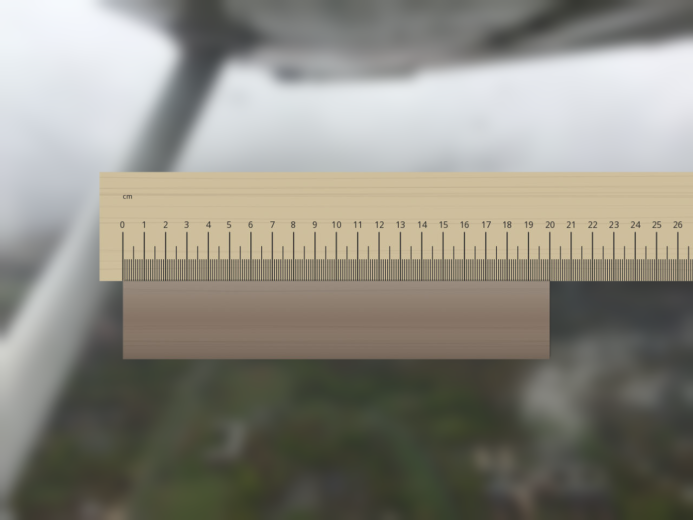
20 cm
